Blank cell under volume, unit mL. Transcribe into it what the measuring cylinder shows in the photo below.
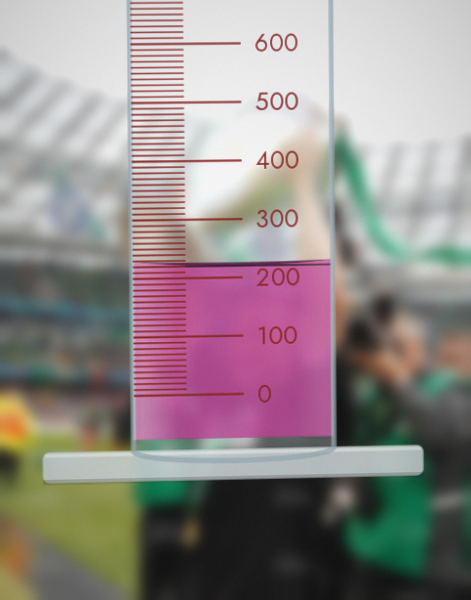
220 mL
